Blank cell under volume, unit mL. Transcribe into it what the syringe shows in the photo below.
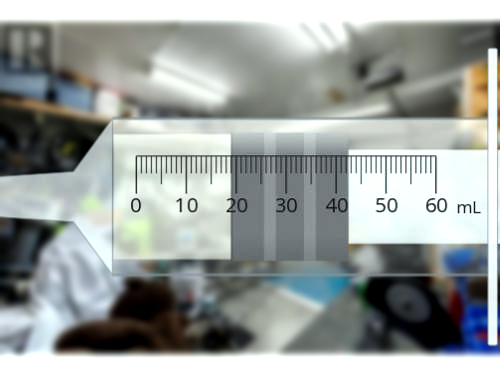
19 mL
